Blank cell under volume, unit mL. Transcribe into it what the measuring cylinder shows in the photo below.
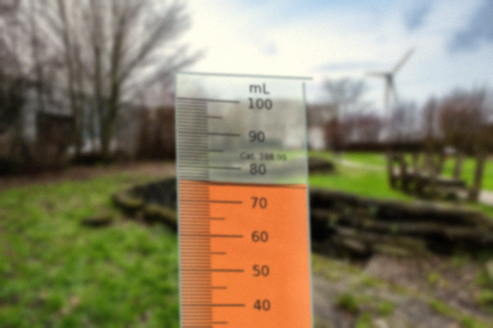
75 mL
